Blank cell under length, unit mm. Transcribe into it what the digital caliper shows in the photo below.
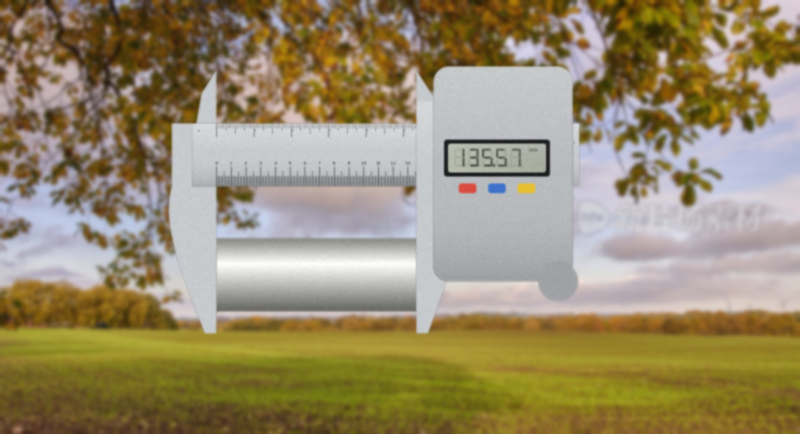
135.57 mm
